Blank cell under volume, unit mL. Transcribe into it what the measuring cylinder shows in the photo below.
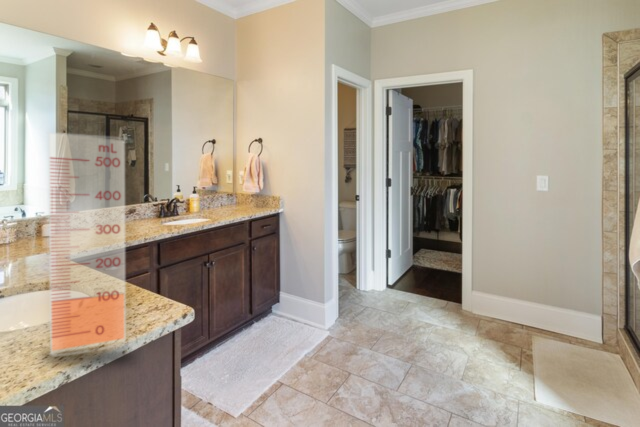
100 mL
